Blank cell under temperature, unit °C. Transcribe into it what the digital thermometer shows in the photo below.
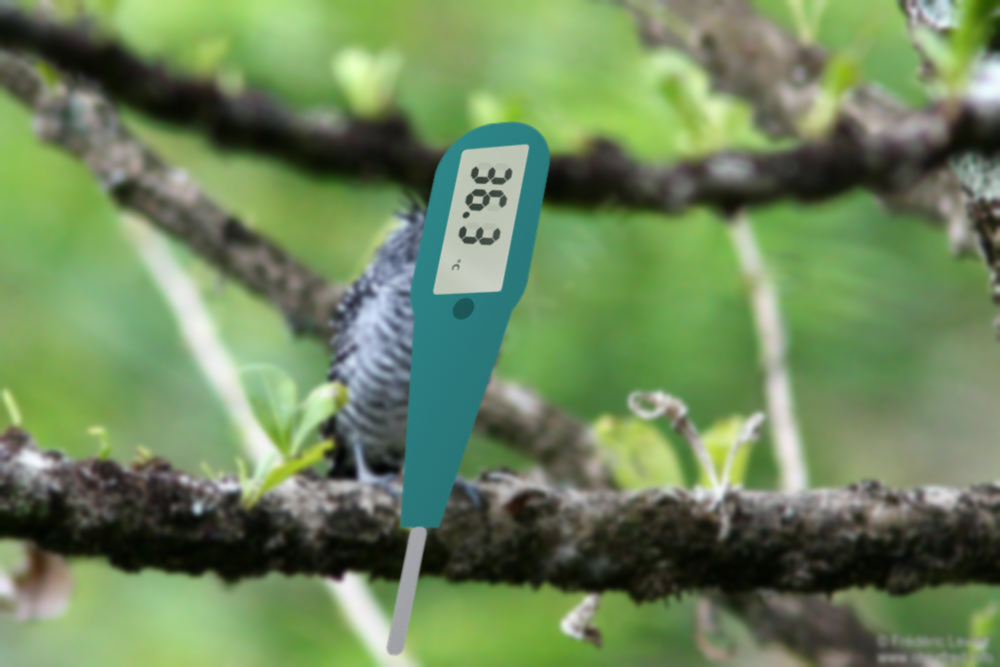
36.3 °C
